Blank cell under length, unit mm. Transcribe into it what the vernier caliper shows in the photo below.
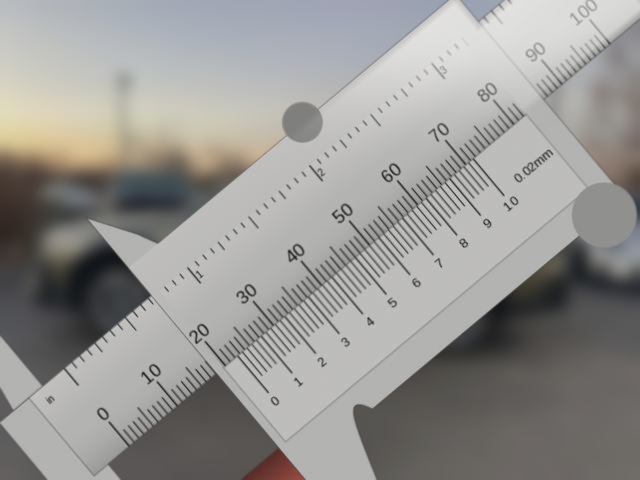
22.5 mm
